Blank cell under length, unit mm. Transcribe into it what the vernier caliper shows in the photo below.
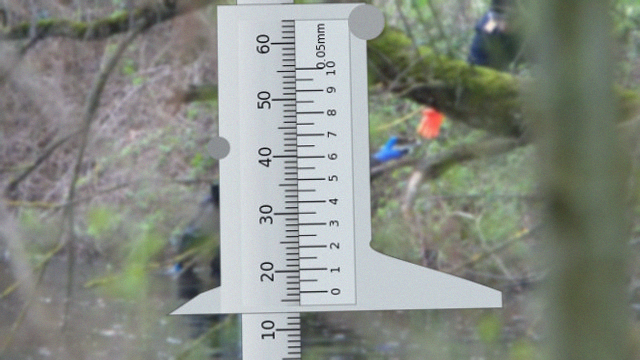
16.4 mm
